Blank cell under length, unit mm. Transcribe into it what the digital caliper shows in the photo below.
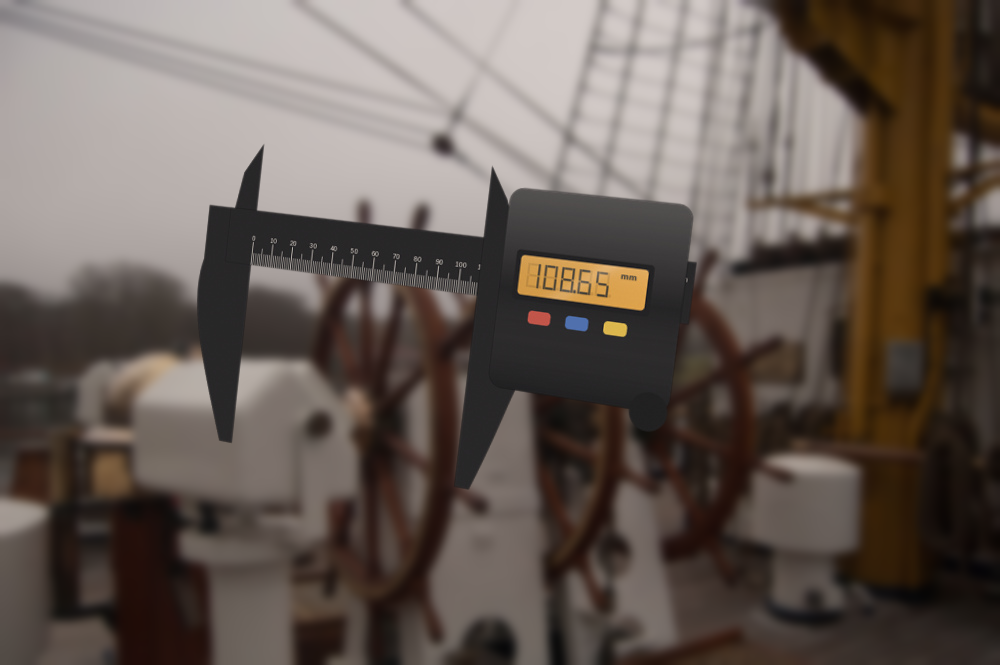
108.65 mm
